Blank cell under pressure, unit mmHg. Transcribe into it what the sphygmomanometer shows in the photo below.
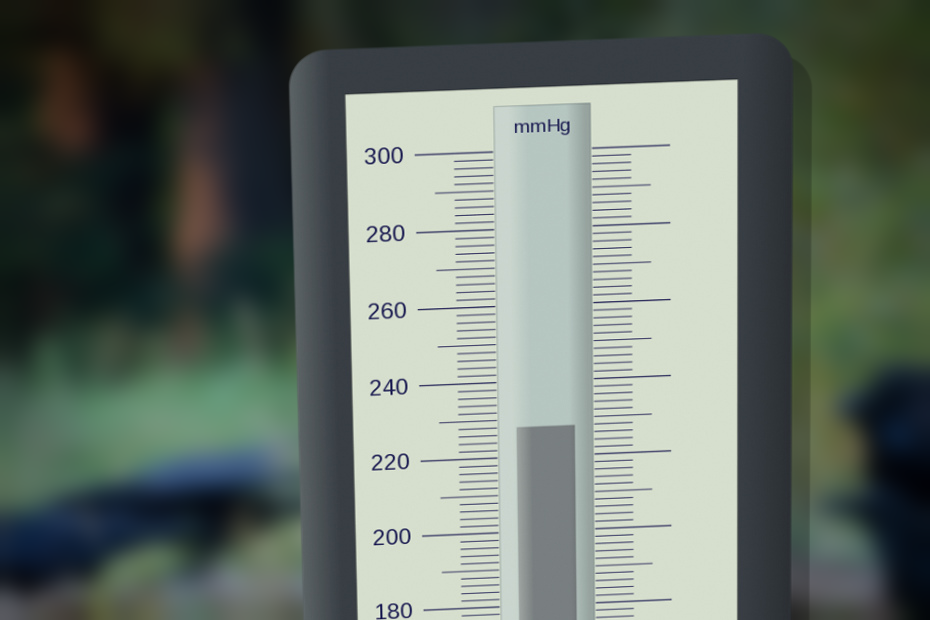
228 mmHg
